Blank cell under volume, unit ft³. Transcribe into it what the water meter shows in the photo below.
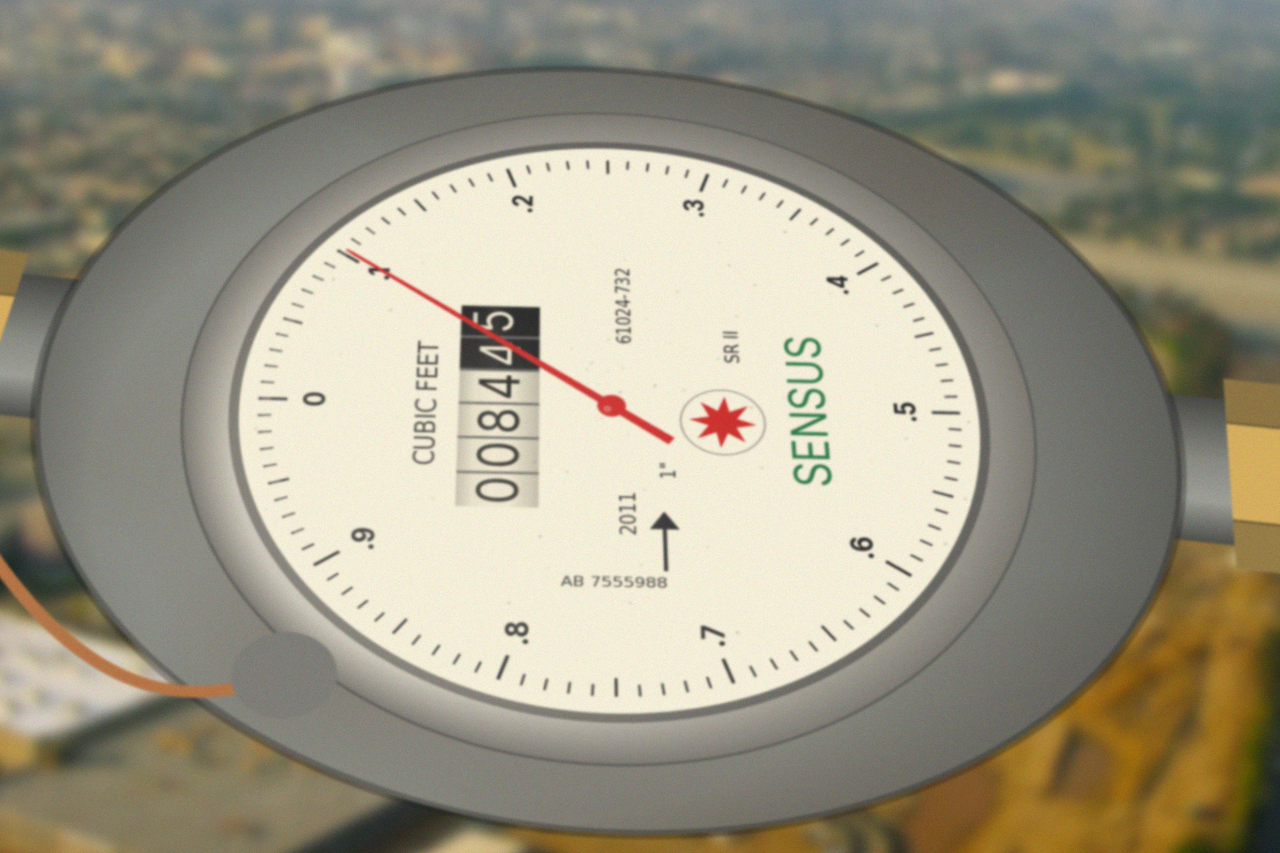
8445.10 ft³
